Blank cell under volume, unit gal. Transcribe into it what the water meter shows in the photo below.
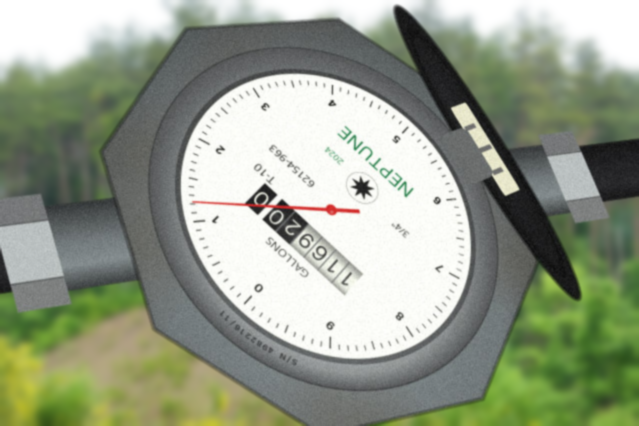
1169201.2 gal
